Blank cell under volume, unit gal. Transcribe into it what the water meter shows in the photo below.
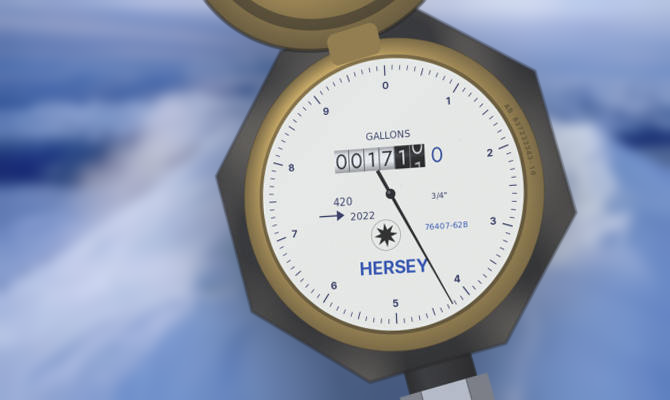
17104.2 gal
